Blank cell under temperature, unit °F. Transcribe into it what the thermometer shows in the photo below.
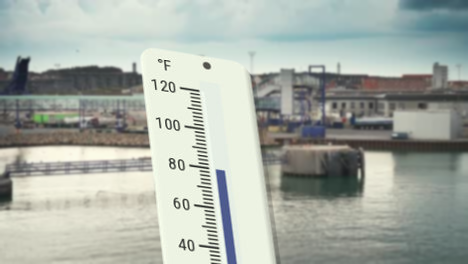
80 °F
